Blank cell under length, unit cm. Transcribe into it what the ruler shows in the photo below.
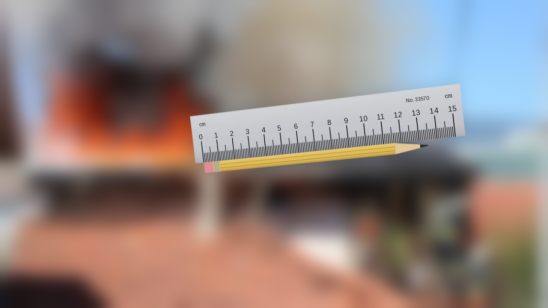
13.5 cm
